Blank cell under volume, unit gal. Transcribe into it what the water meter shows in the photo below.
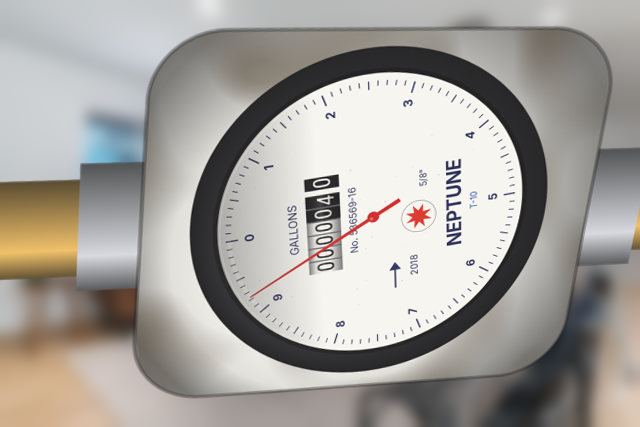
39.2 gal
